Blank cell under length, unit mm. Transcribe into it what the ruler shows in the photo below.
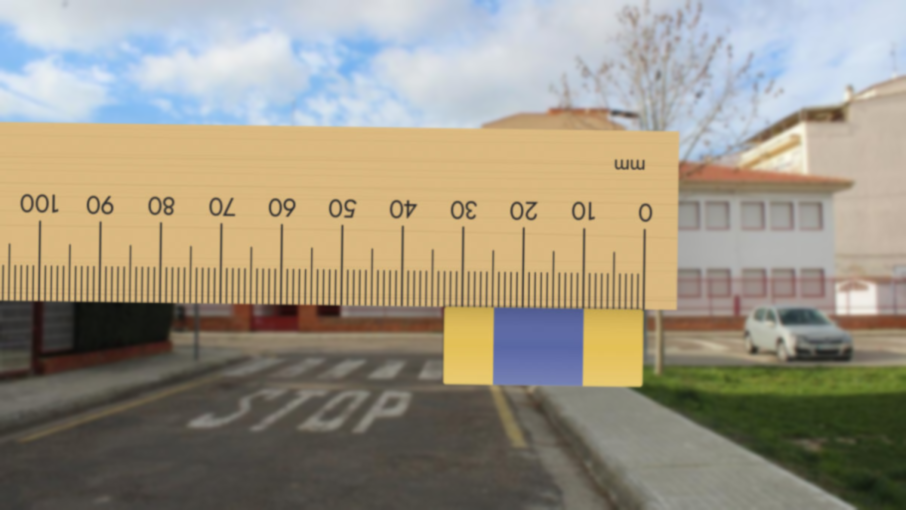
33 mm
